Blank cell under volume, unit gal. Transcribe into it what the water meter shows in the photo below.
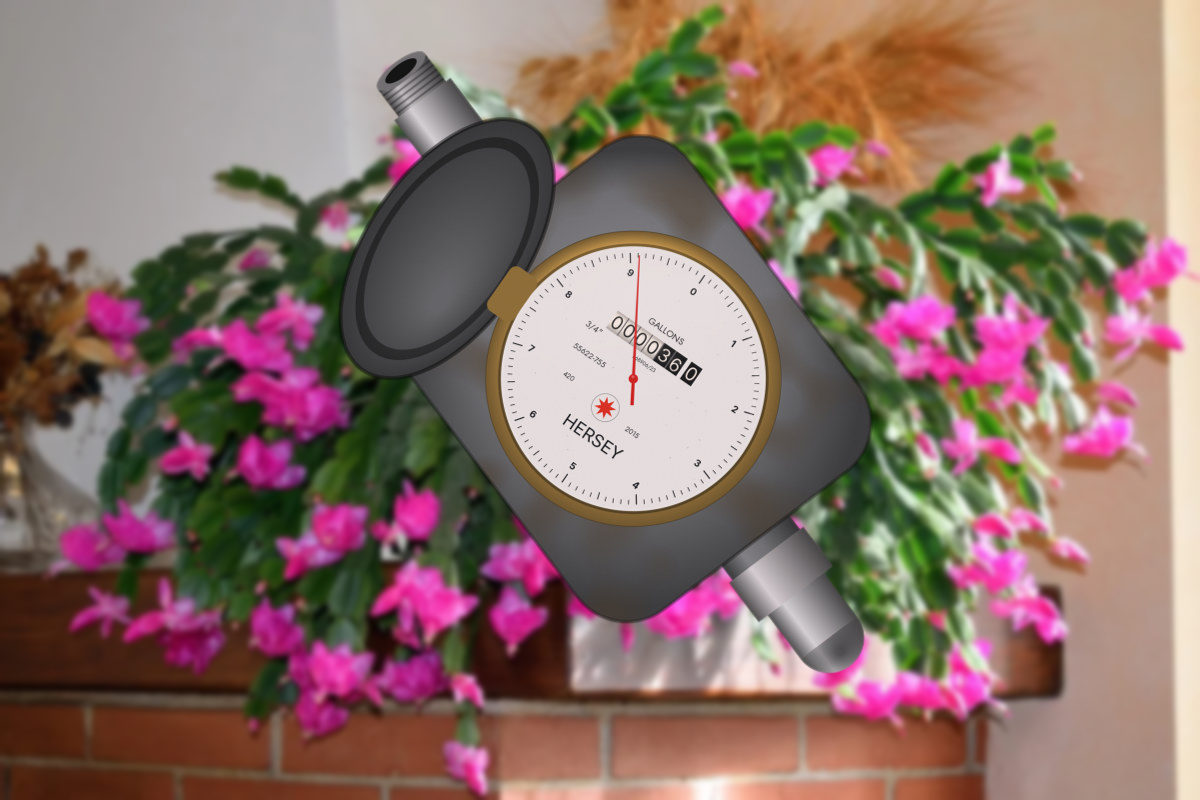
359.1 gal
